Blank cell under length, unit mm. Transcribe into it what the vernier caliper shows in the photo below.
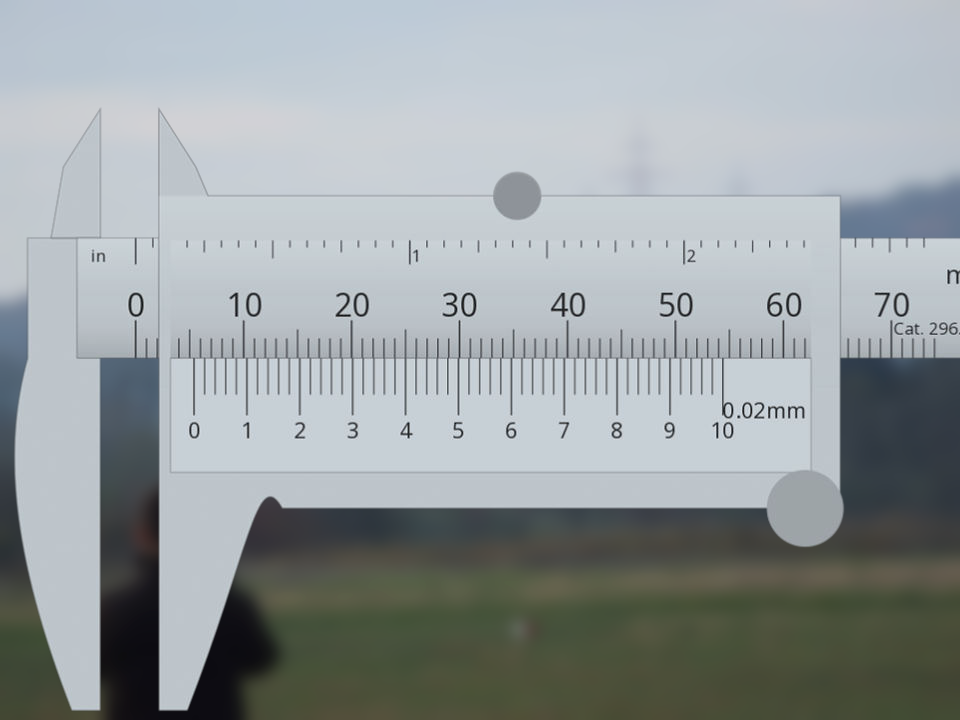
5.4 mm
